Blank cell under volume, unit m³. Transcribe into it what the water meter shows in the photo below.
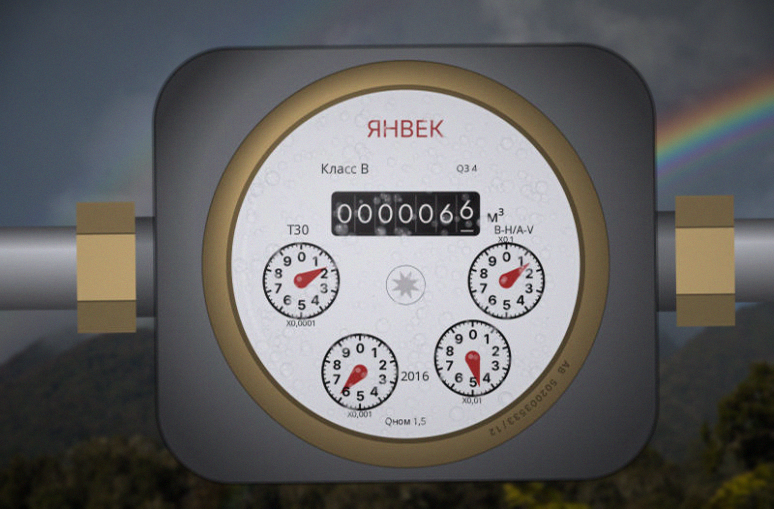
66.1461 m³
